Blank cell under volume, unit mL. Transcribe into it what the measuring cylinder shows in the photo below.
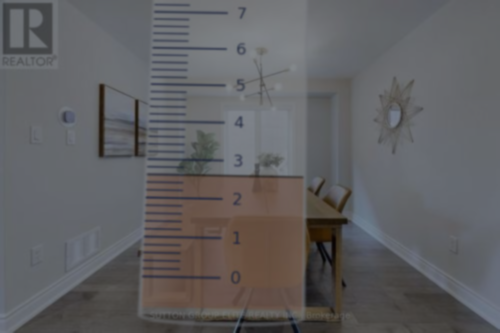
2.6 mL
